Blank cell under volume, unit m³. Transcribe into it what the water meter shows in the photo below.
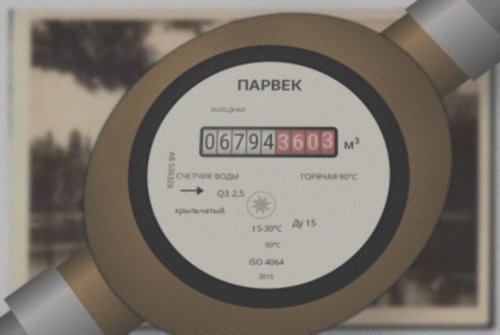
6794.3603 m³
